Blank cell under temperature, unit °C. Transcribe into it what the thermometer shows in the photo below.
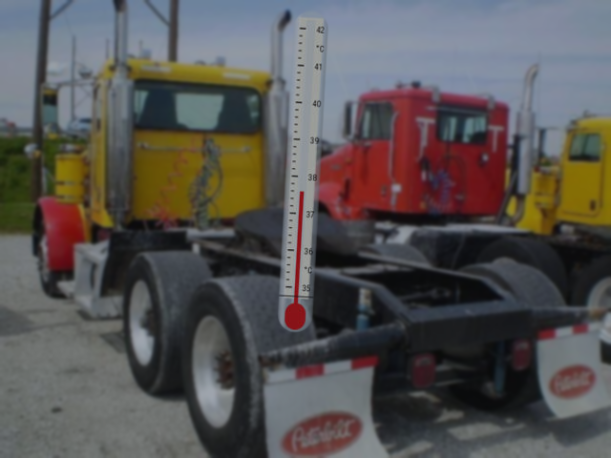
37.6 °C
